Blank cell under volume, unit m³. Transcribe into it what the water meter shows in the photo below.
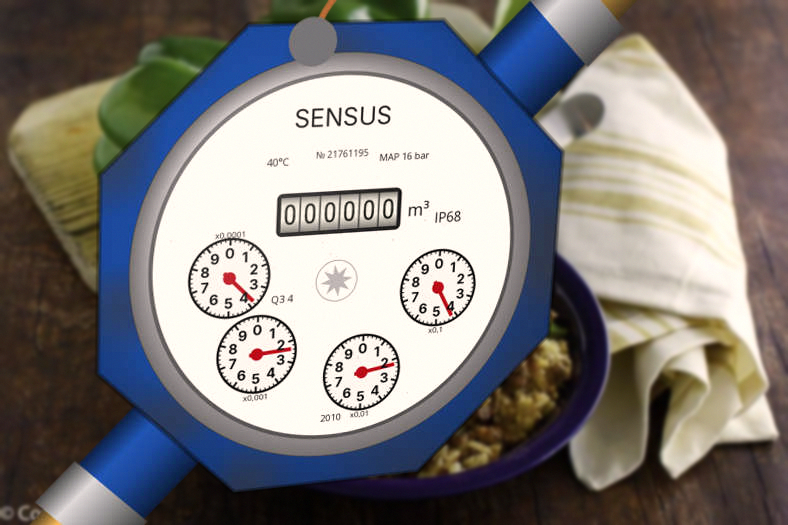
0.4223 m³
